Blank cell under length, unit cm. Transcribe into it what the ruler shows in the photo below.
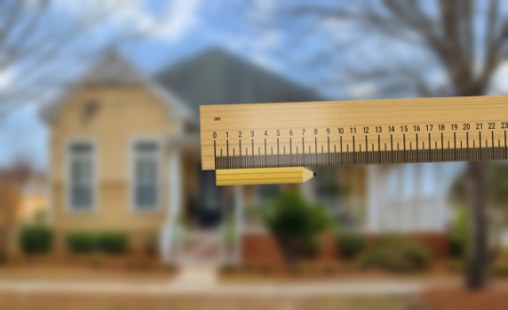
8 cm
